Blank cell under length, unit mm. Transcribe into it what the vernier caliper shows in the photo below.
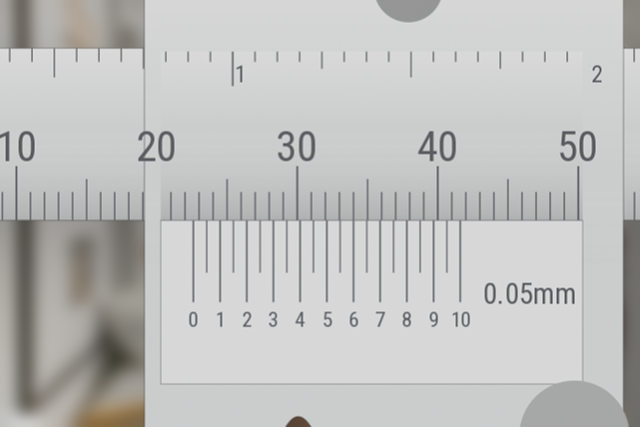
22.6 mm
